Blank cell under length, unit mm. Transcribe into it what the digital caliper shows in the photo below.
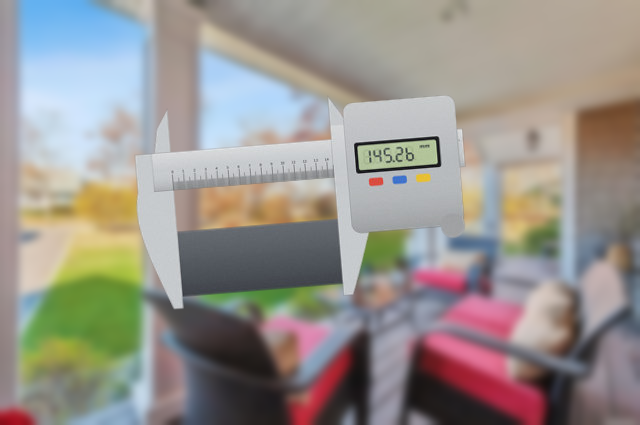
145.26 mm
